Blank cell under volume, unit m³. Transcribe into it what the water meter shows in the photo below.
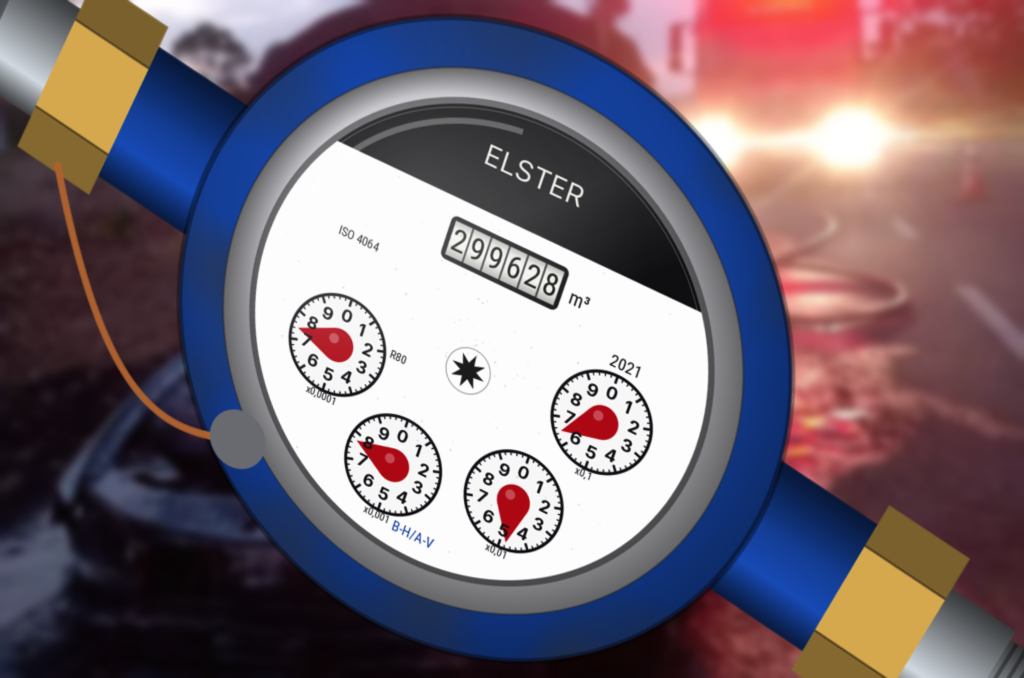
299628.6477 m³
